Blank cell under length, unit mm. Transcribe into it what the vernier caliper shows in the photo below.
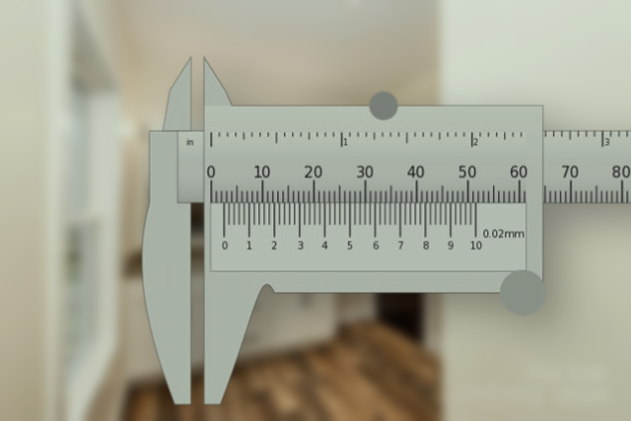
2.5 mm
